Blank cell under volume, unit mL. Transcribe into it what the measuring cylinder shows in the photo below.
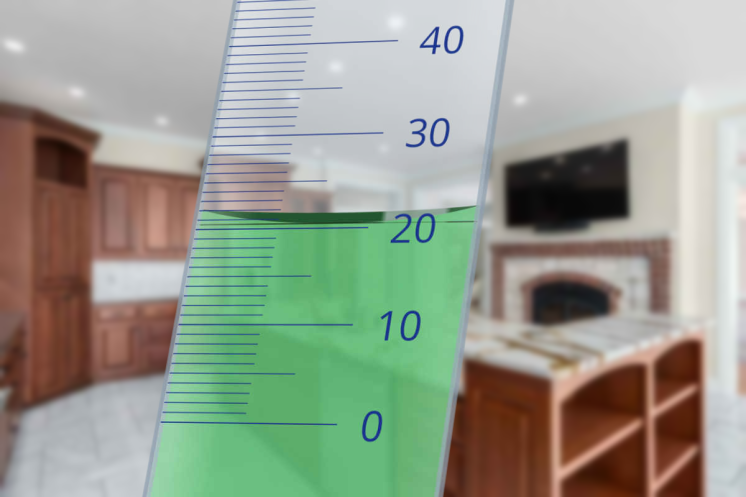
20.5 mL
